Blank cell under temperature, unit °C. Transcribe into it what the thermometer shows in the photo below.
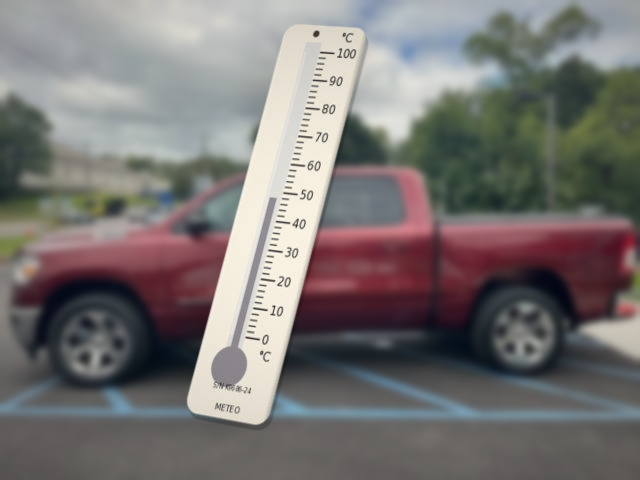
48 °C
